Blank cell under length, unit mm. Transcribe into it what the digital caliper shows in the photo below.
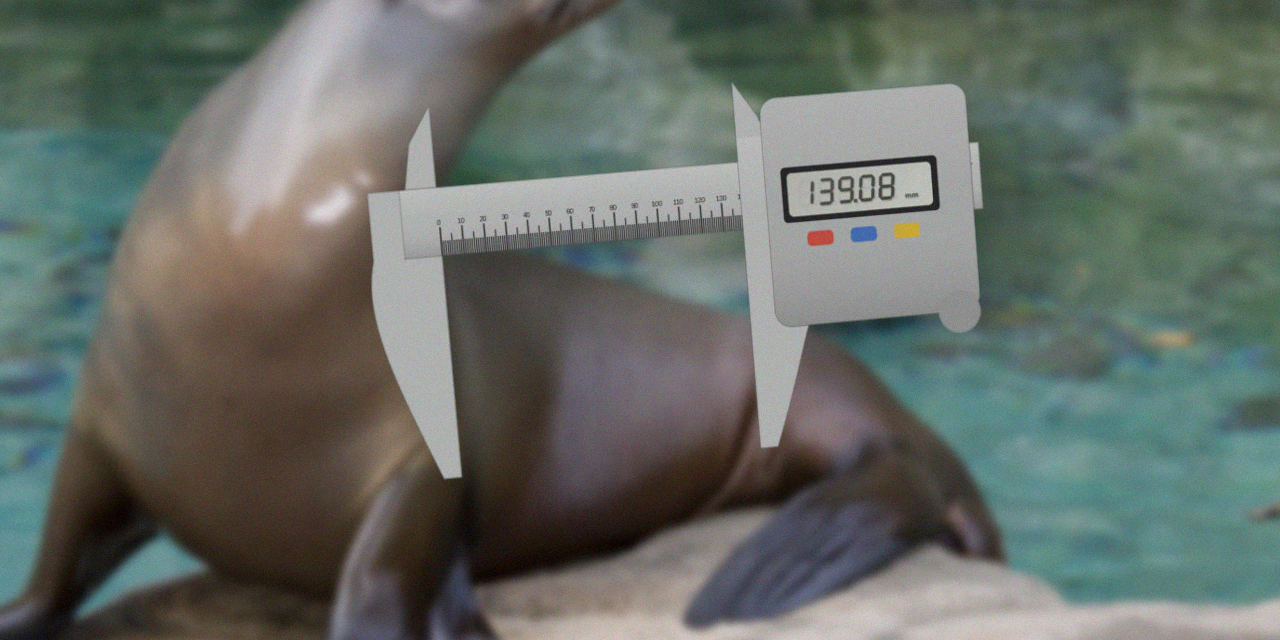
139.08 mm
